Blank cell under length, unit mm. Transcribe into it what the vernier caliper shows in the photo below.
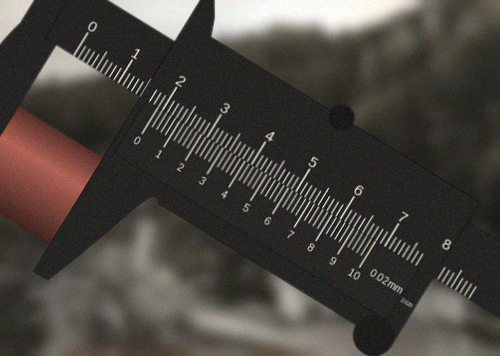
19.0 mm
